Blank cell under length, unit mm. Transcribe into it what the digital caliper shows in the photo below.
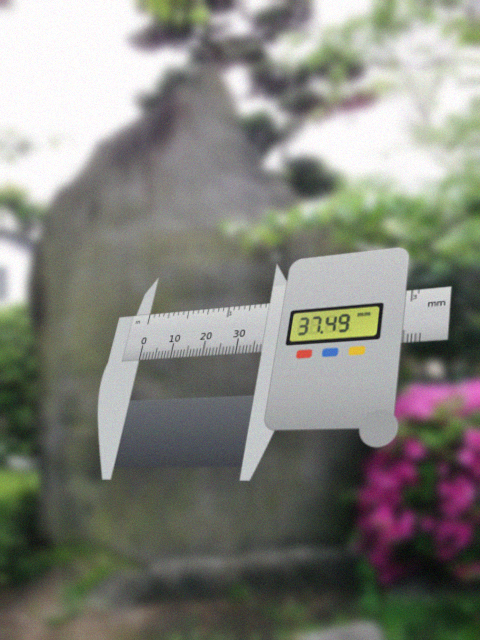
37.49 mm
